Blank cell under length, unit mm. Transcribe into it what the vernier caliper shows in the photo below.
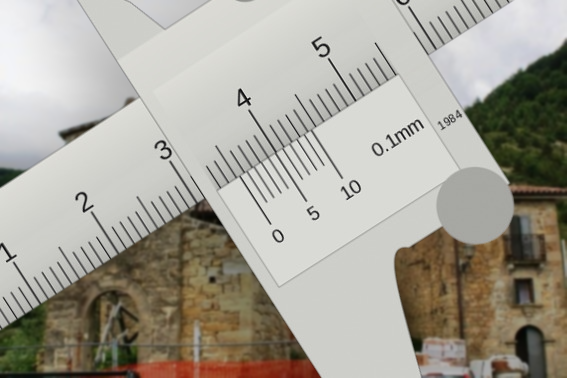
35.4 mm
